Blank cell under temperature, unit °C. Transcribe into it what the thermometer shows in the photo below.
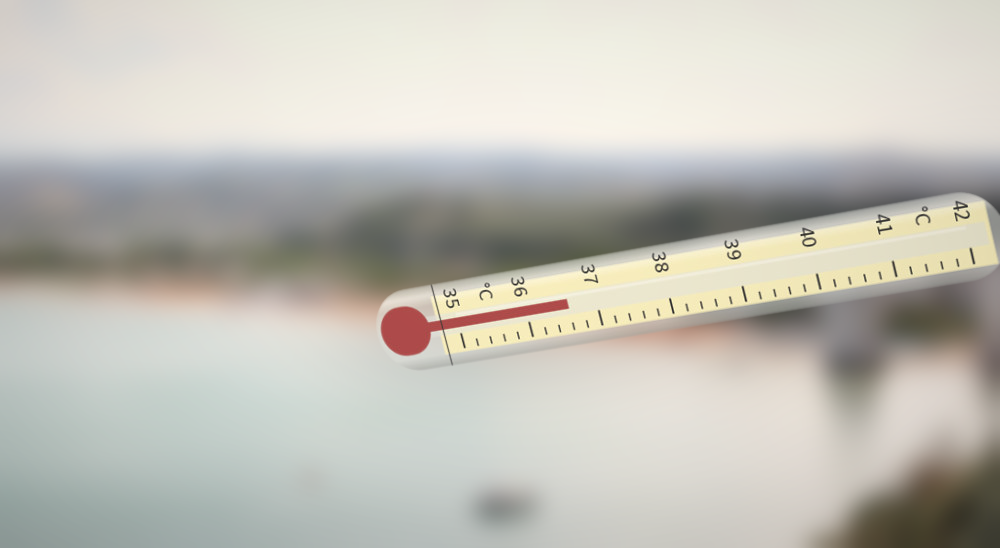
36.6 °C
